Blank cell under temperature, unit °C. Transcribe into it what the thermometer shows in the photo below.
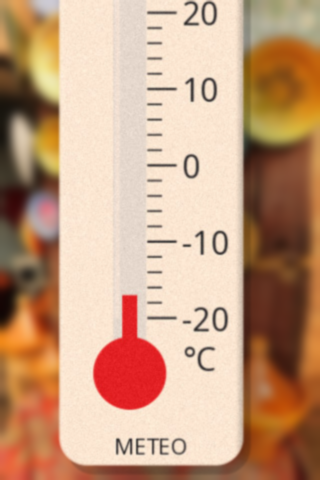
-17 °C
